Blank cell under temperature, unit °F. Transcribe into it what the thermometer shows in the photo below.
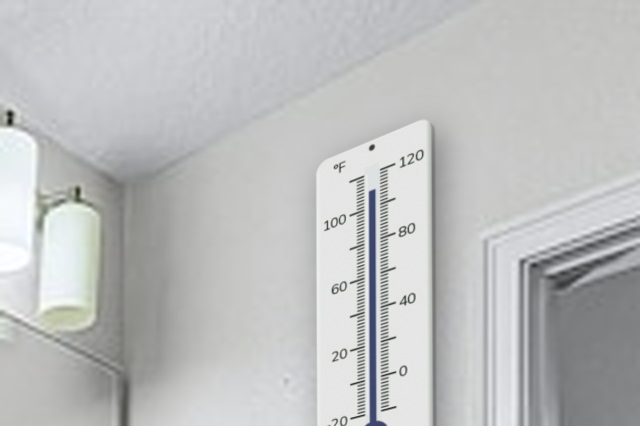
110 °F
